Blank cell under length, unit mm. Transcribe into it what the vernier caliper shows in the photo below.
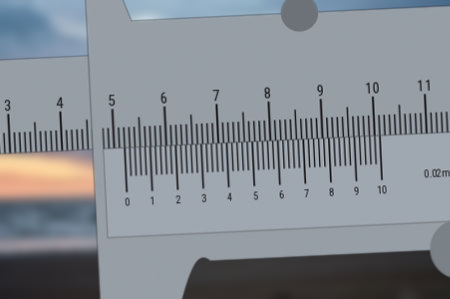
52.0 mm
